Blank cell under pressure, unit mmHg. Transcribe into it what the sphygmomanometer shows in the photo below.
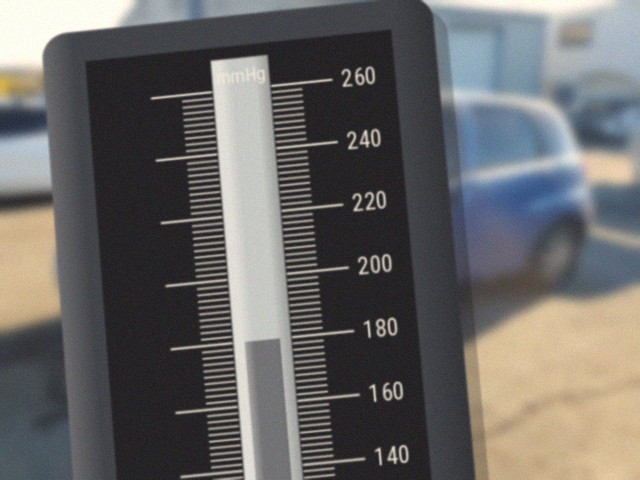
180 mmHg
